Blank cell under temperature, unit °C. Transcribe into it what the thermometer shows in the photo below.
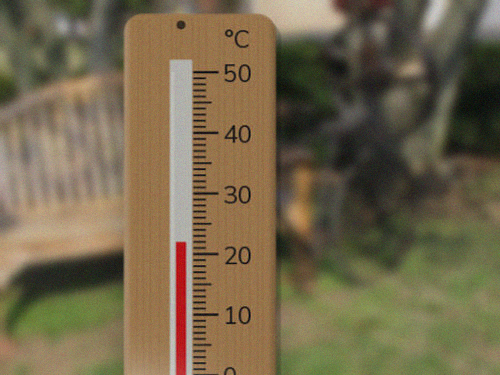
22 °C
